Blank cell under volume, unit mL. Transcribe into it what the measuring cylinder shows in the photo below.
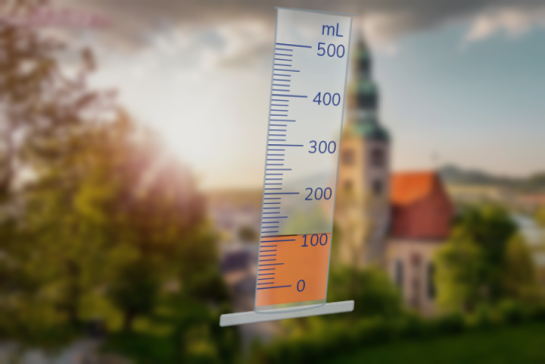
110 mL
